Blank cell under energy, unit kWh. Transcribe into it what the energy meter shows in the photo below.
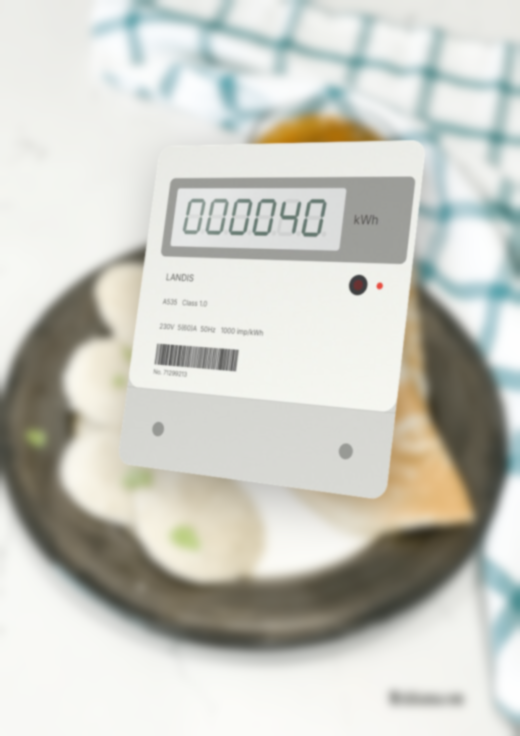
40 kWh
